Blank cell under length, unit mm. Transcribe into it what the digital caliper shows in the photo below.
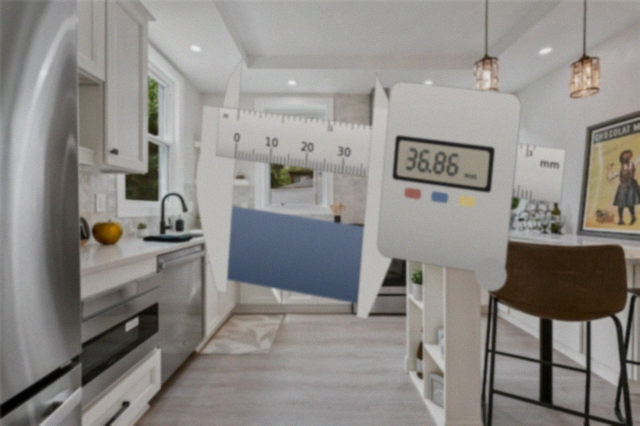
36.86 mm
